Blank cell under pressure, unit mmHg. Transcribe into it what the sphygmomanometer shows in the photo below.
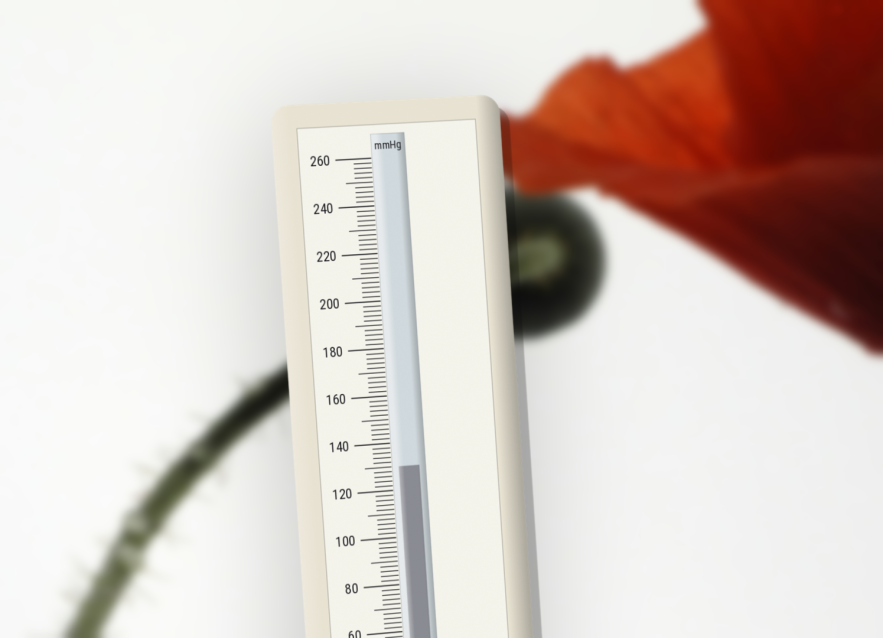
130 mmHg
